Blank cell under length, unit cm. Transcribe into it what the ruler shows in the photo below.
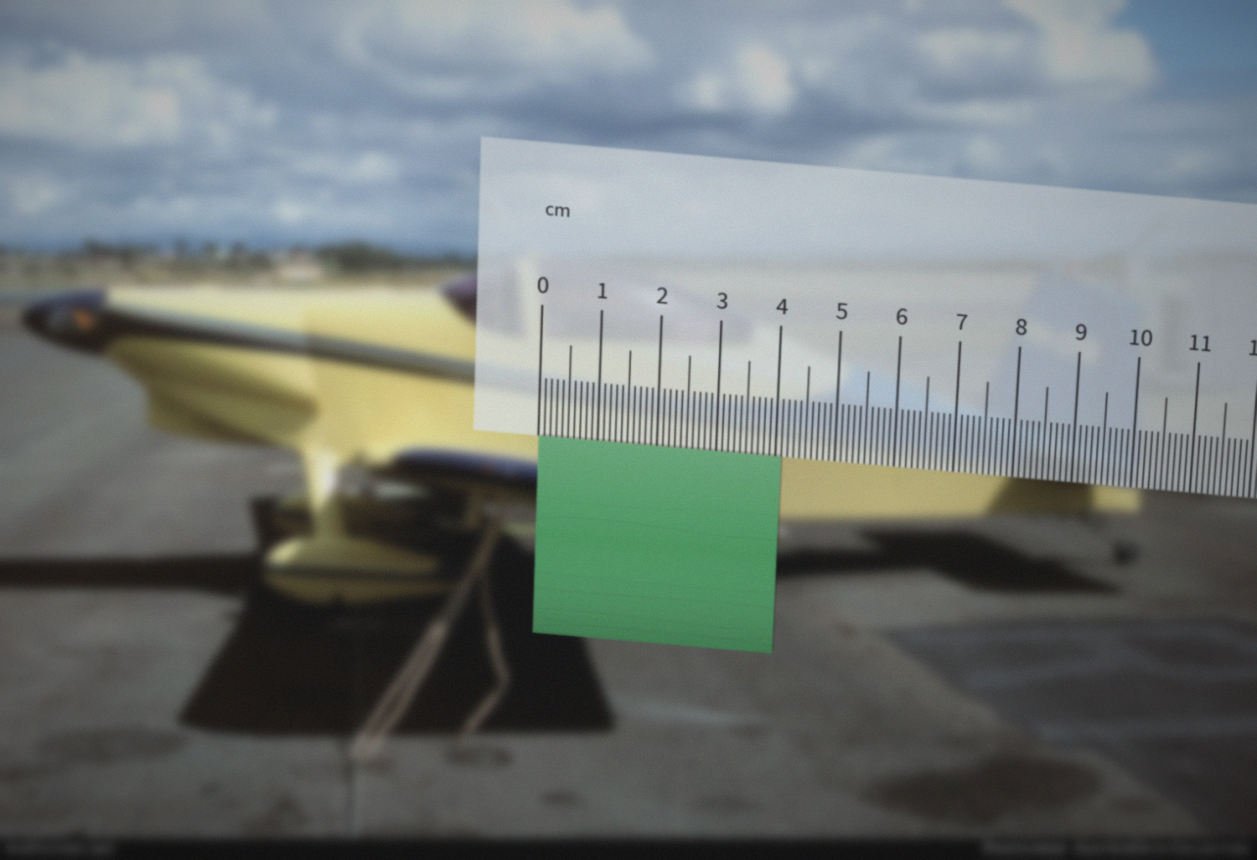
4.1 cm
